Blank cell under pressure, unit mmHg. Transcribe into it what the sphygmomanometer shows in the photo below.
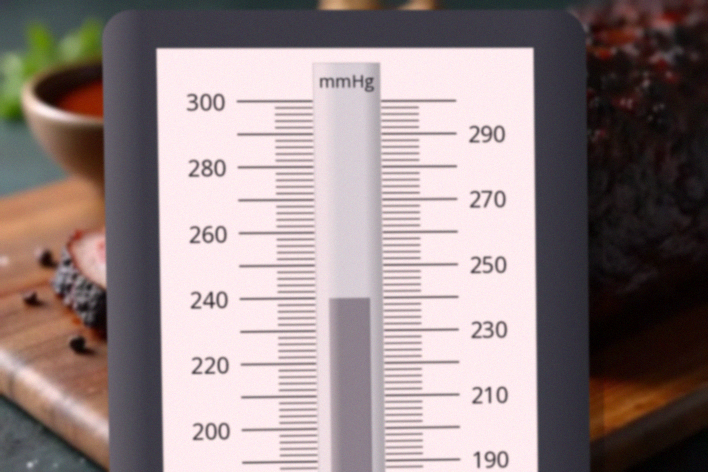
240 mmHg
